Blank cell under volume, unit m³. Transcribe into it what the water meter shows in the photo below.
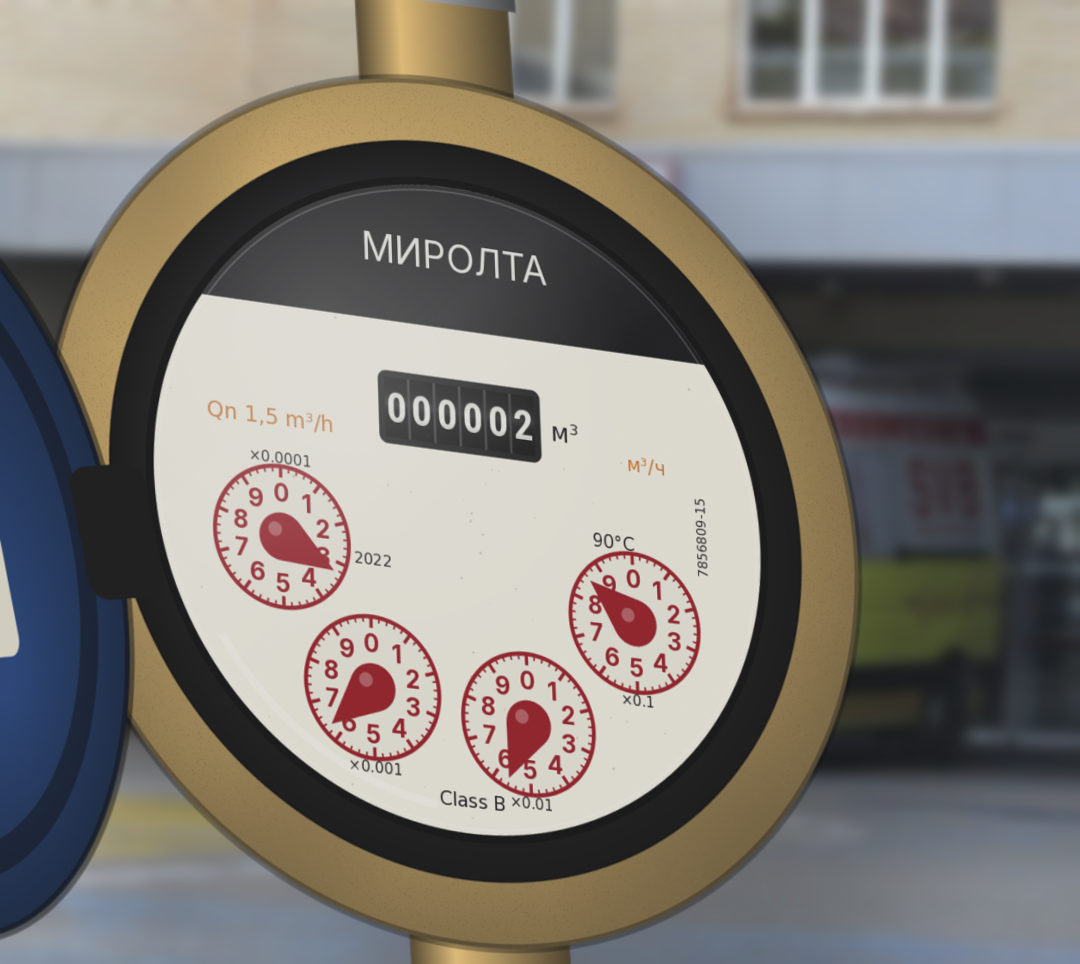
2.8563 m³
